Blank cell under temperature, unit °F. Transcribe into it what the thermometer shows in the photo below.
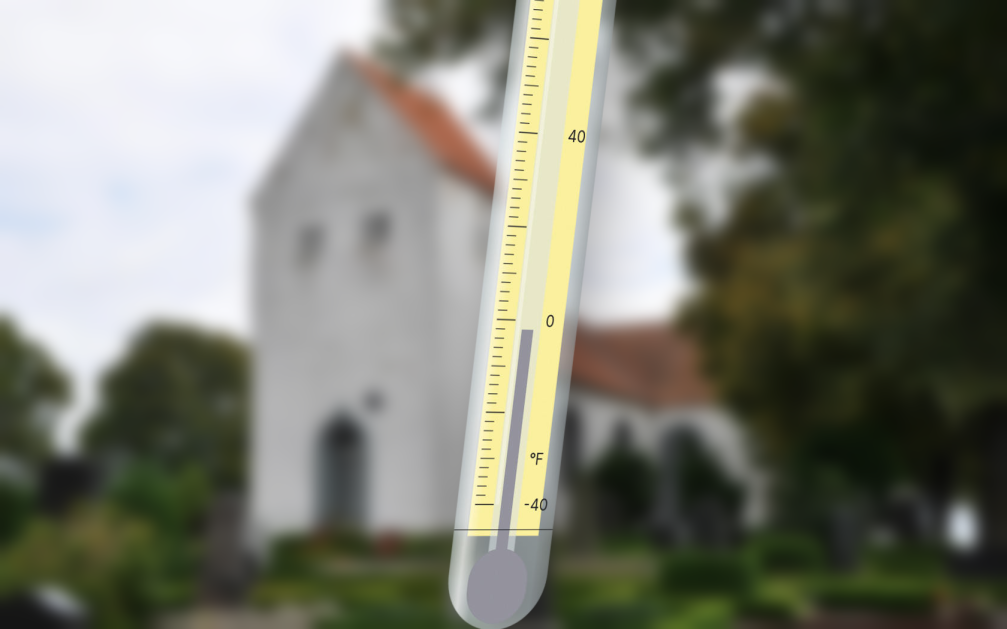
-2 °F
